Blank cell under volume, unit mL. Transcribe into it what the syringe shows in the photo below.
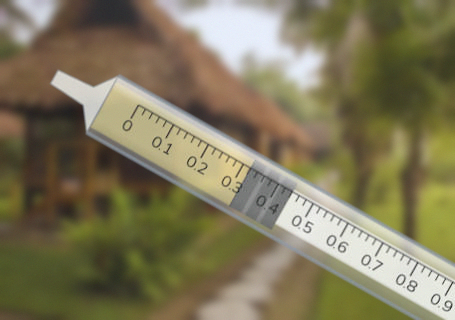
0.32 mL
